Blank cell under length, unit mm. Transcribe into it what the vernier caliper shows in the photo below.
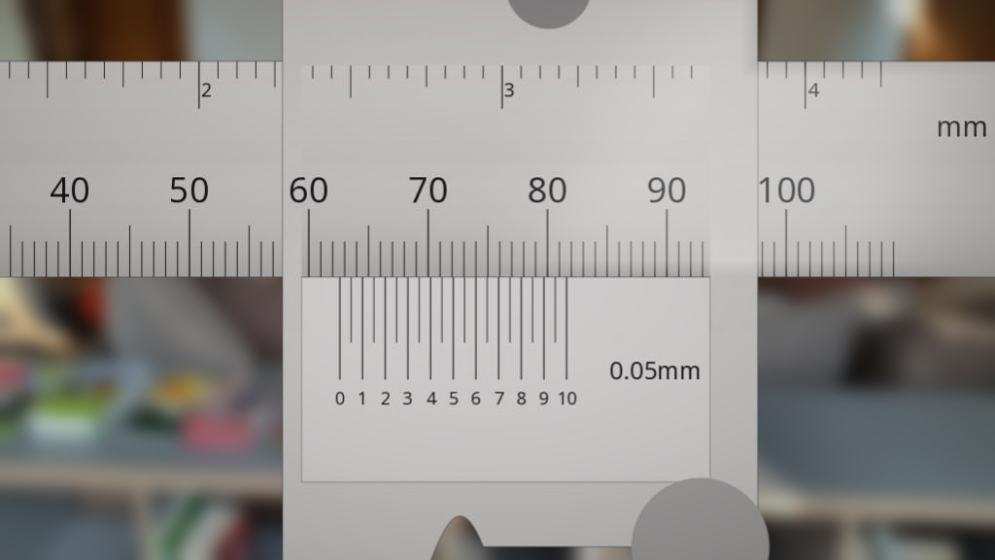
62.6 mm
